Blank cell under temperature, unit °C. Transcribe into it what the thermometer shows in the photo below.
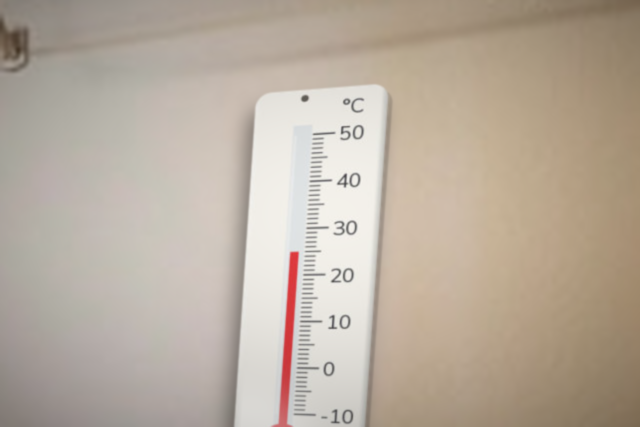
25 °C
